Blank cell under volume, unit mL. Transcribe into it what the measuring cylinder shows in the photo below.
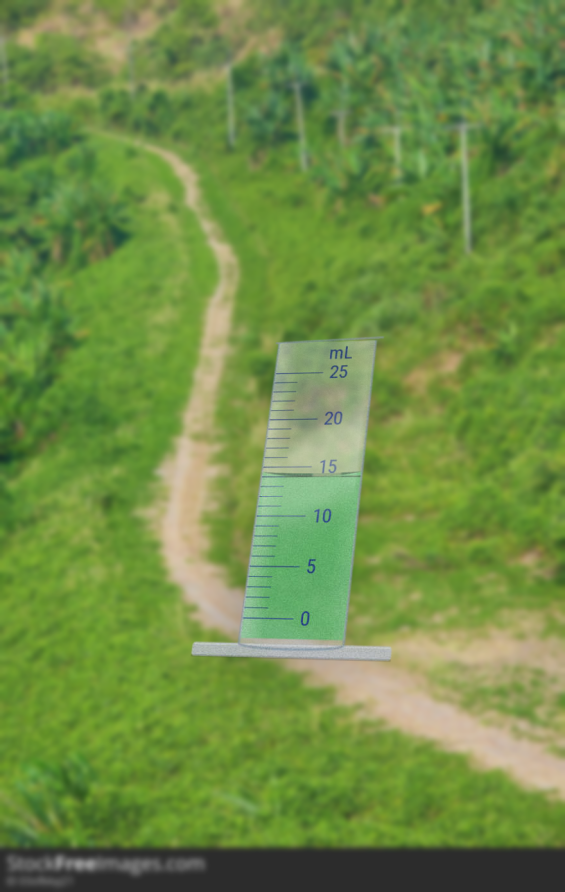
14 mL
